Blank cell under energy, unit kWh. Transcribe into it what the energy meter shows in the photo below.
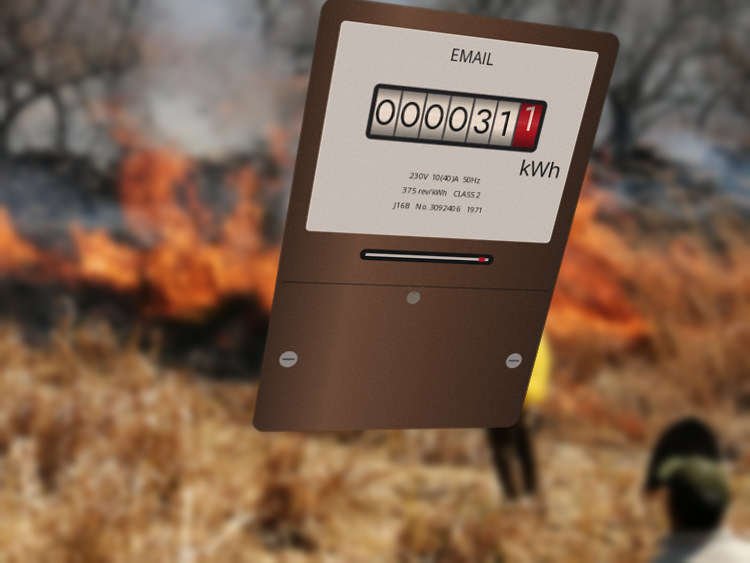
31.1 kWh
